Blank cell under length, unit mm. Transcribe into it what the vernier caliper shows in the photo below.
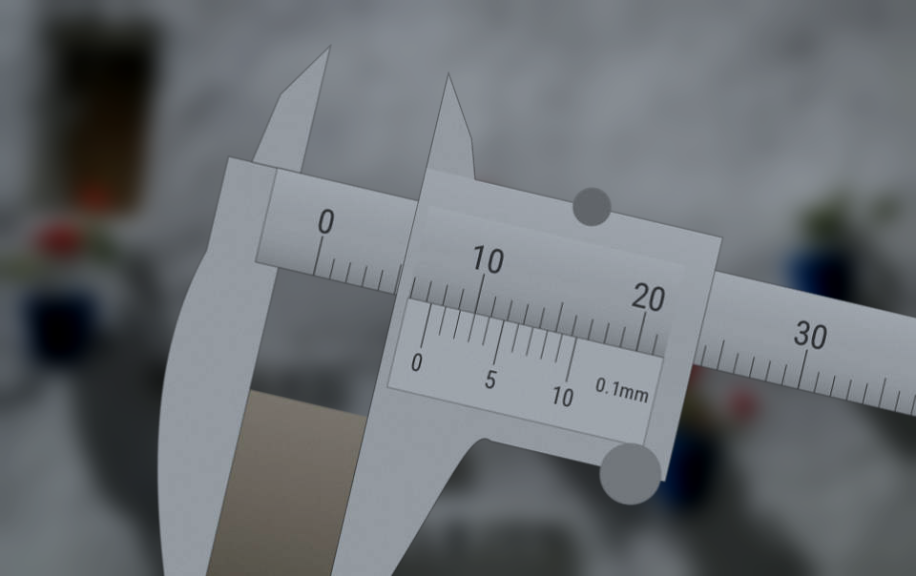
7.3 mm
